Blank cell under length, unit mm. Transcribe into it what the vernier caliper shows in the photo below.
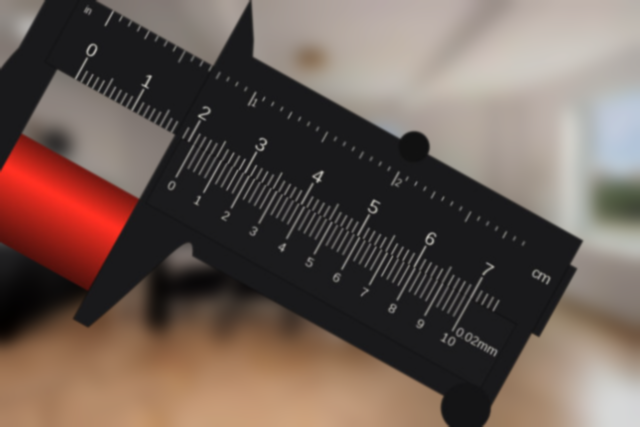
21.0 mm
